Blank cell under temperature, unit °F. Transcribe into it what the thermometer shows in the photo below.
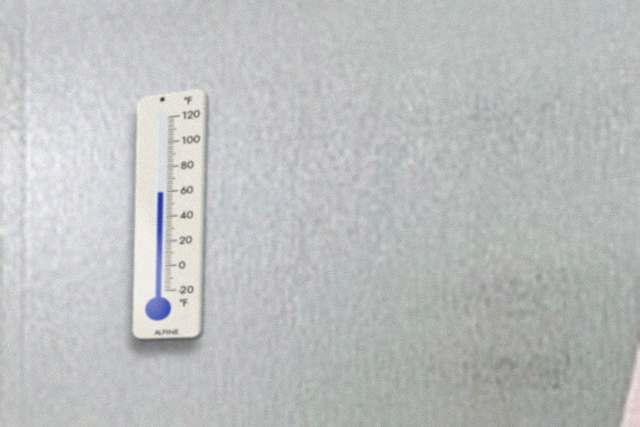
60 °F
